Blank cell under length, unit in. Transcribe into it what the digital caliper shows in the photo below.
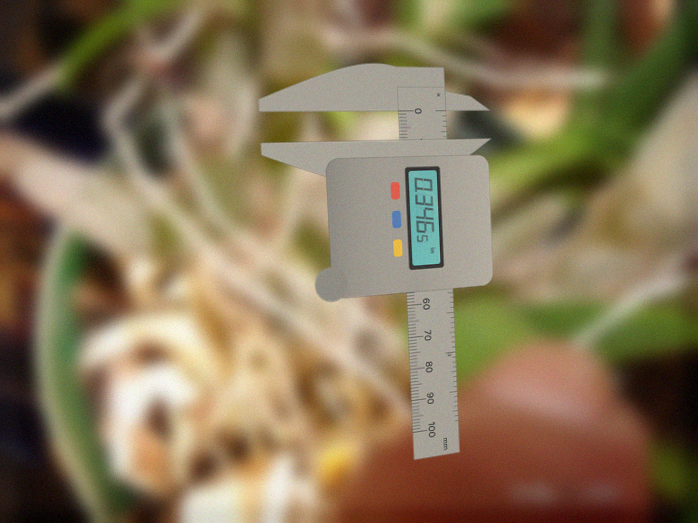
0.3465 in
